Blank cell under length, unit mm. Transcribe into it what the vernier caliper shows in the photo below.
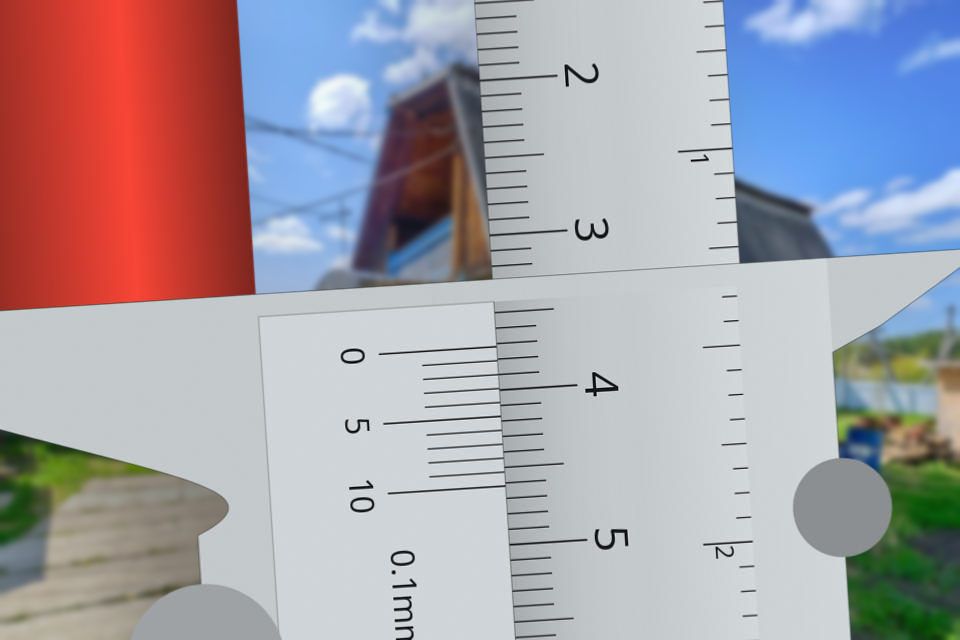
37.2 mm
